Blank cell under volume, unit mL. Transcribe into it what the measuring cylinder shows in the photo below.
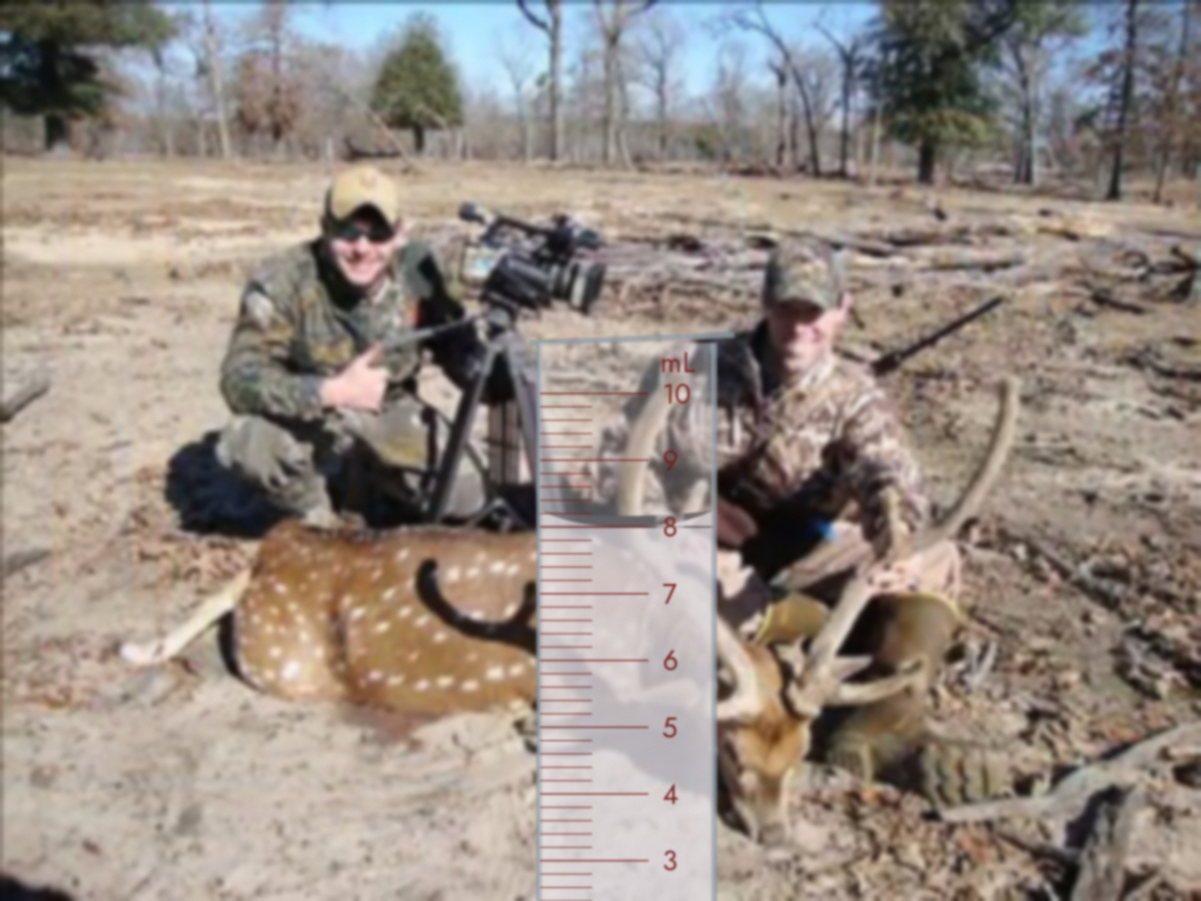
8 mL
